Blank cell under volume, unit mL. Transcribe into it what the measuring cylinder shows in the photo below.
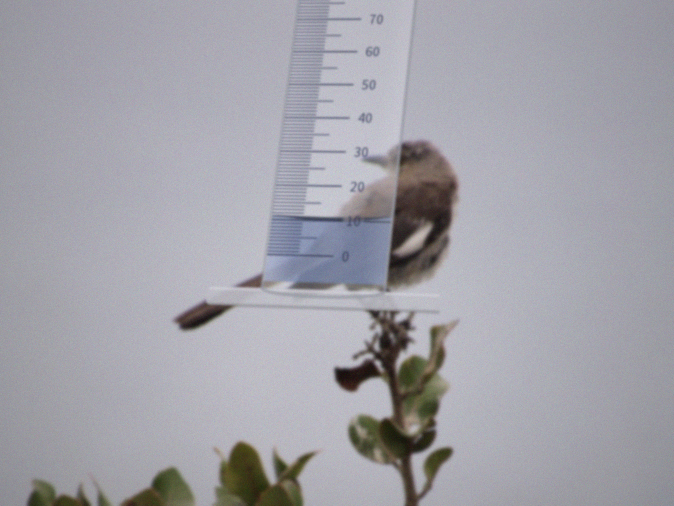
10 mL
